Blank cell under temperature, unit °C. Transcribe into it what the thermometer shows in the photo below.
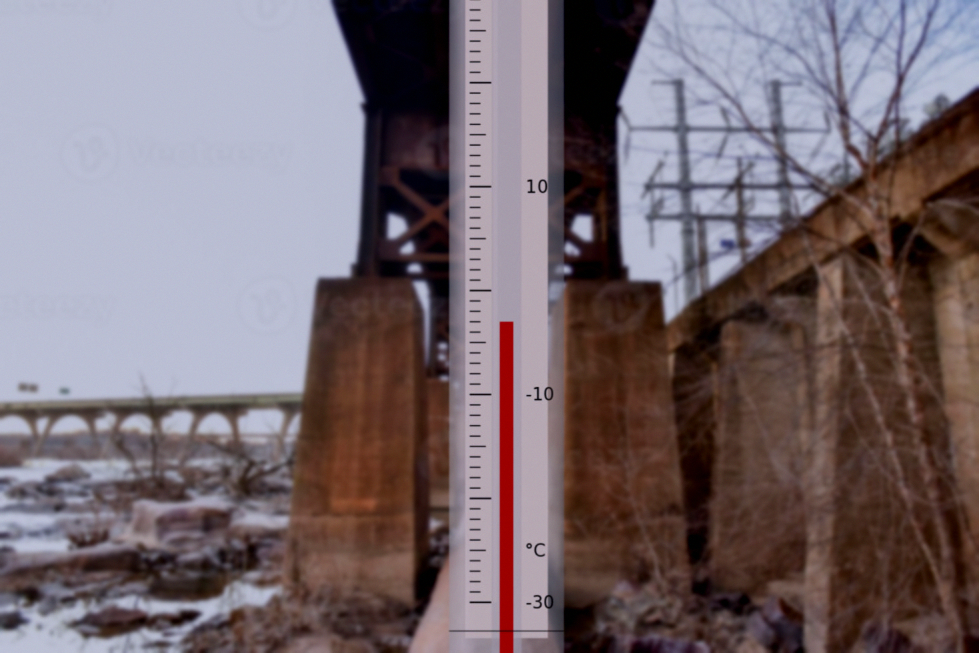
-3 °C
